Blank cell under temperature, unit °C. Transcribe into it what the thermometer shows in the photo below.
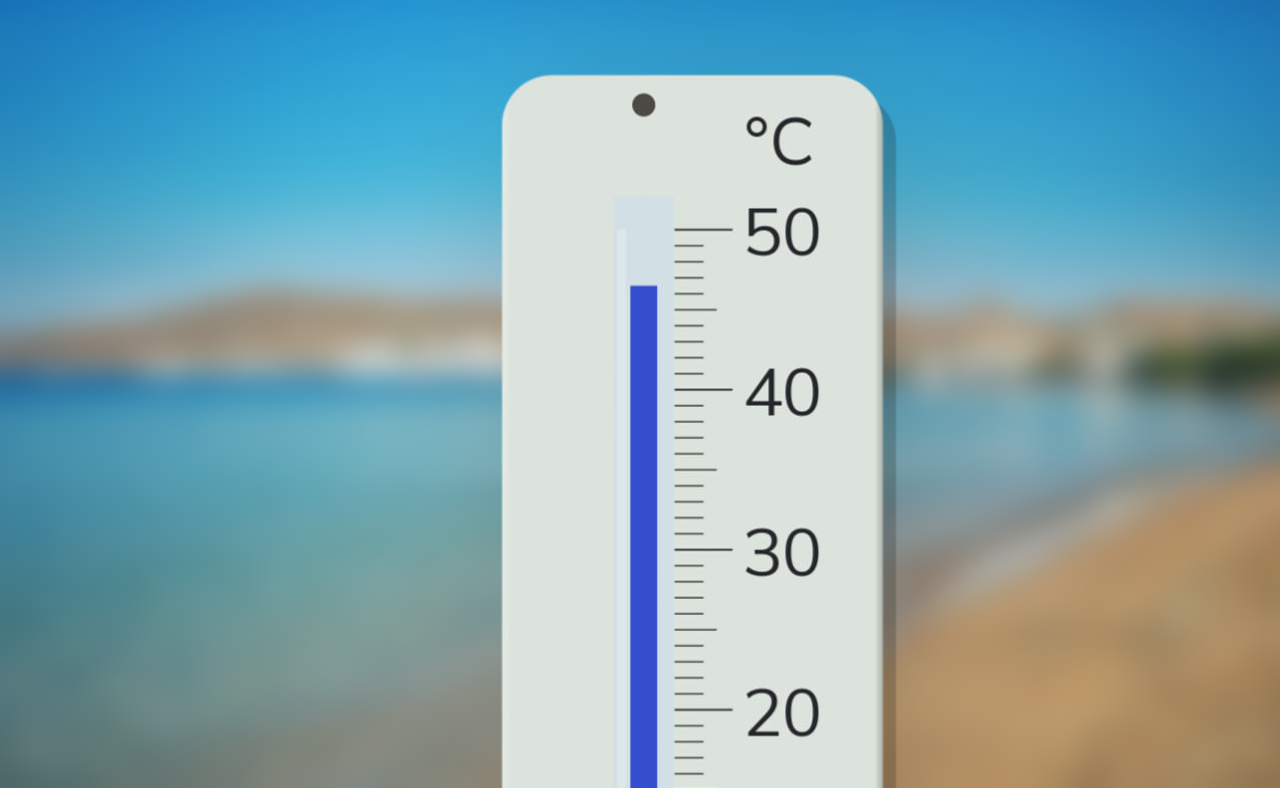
46.5 °C
